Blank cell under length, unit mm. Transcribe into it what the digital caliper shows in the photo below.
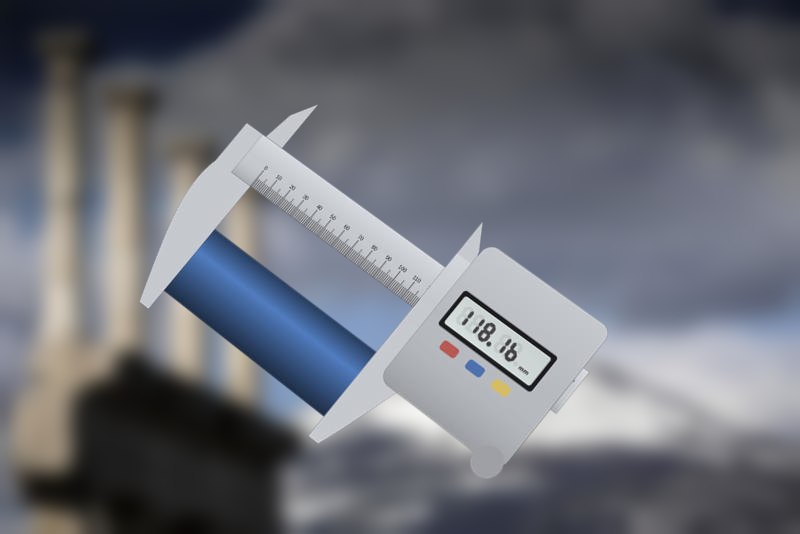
118.16 mm
